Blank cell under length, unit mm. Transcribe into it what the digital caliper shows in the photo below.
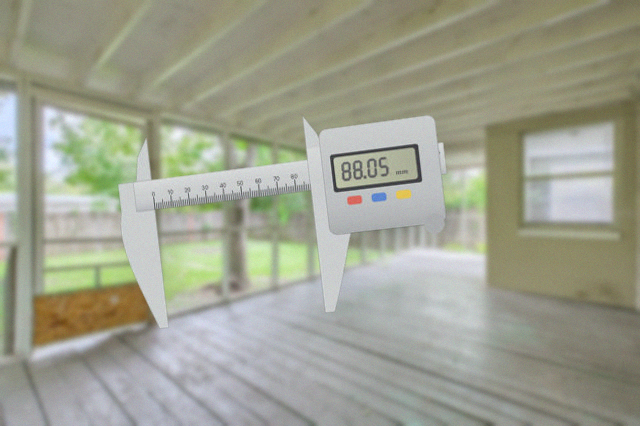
88.05 mm
